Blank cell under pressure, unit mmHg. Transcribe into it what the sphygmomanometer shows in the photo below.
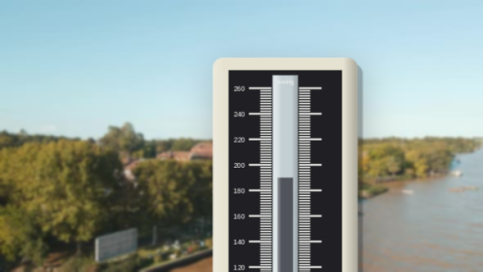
190 mmHg
